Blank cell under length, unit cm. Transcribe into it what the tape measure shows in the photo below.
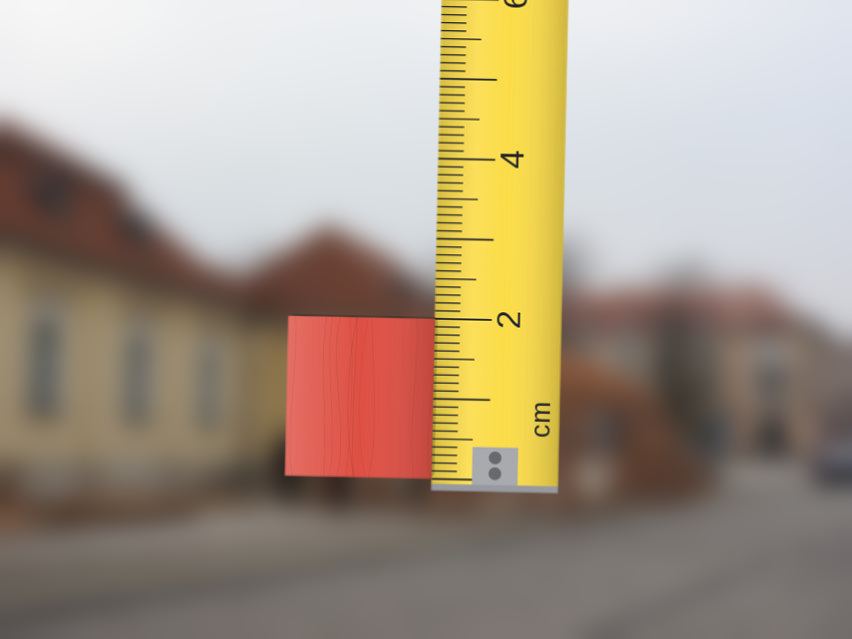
2 cm
